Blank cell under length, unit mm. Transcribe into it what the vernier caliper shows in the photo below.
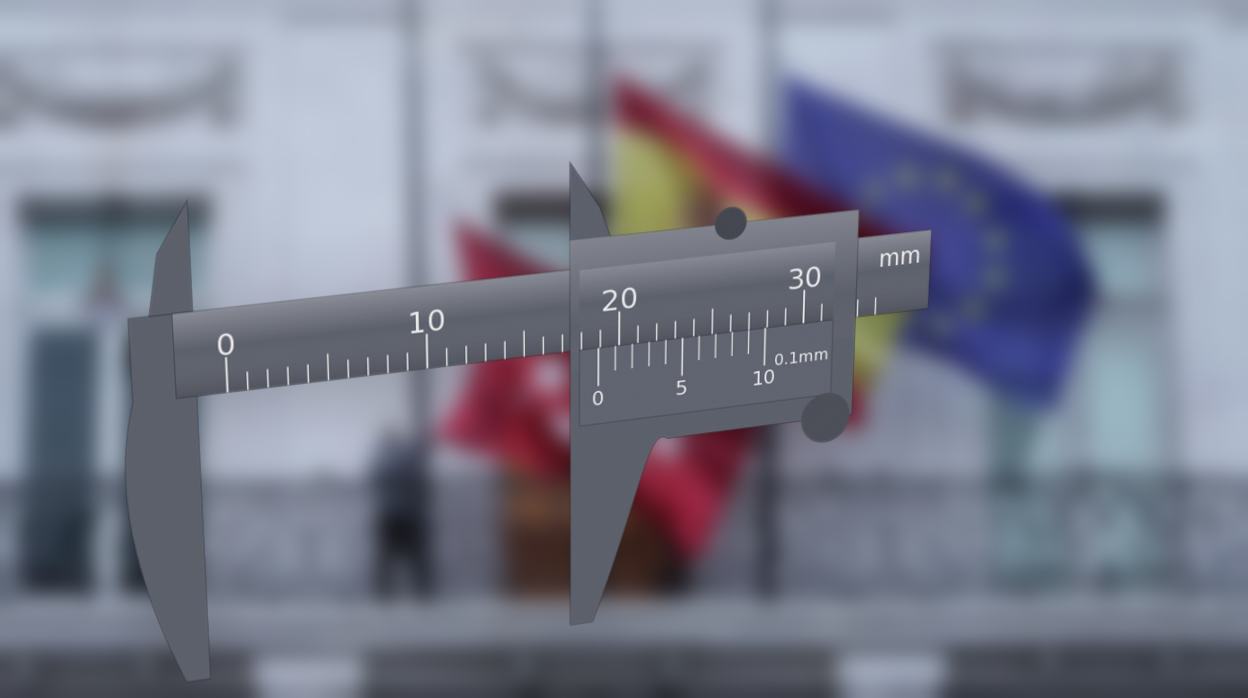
18.9 mm
